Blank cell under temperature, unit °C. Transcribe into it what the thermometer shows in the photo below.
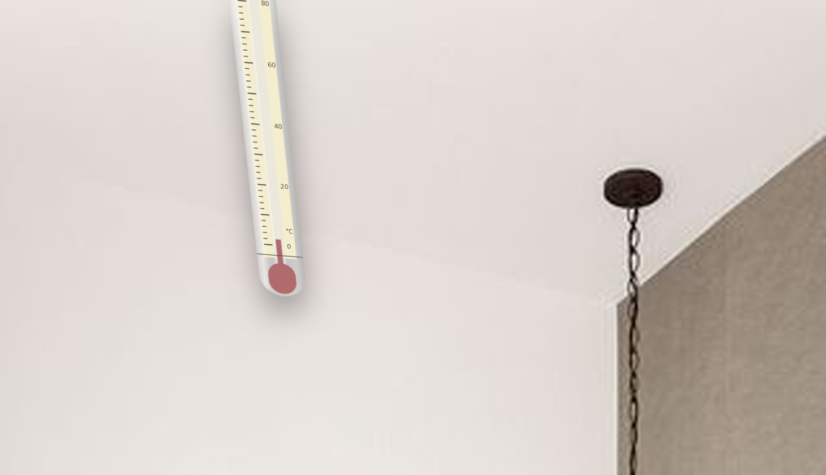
2 °C
